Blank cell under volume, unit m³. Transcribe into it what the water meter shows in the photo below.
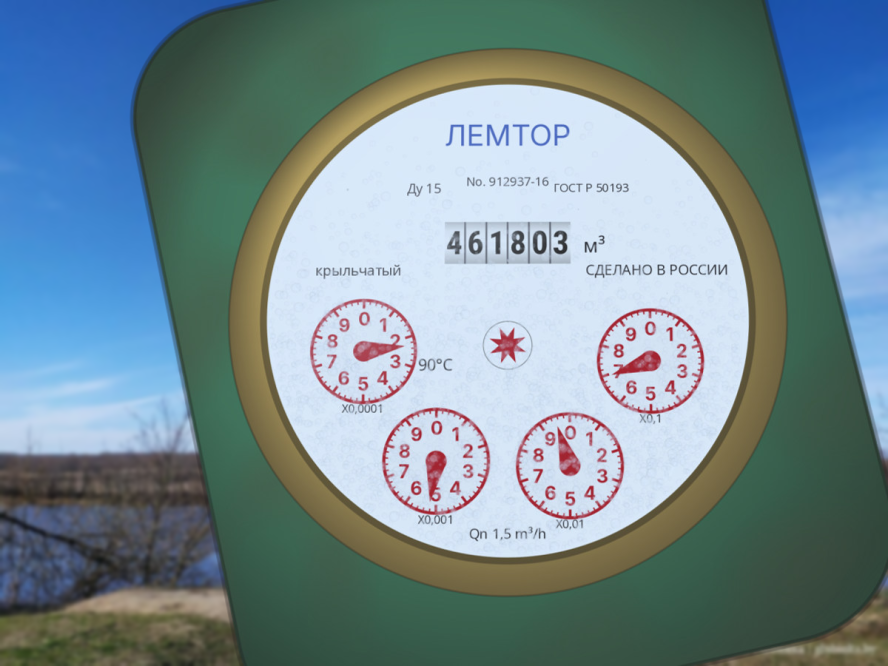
461803.6952 m³
